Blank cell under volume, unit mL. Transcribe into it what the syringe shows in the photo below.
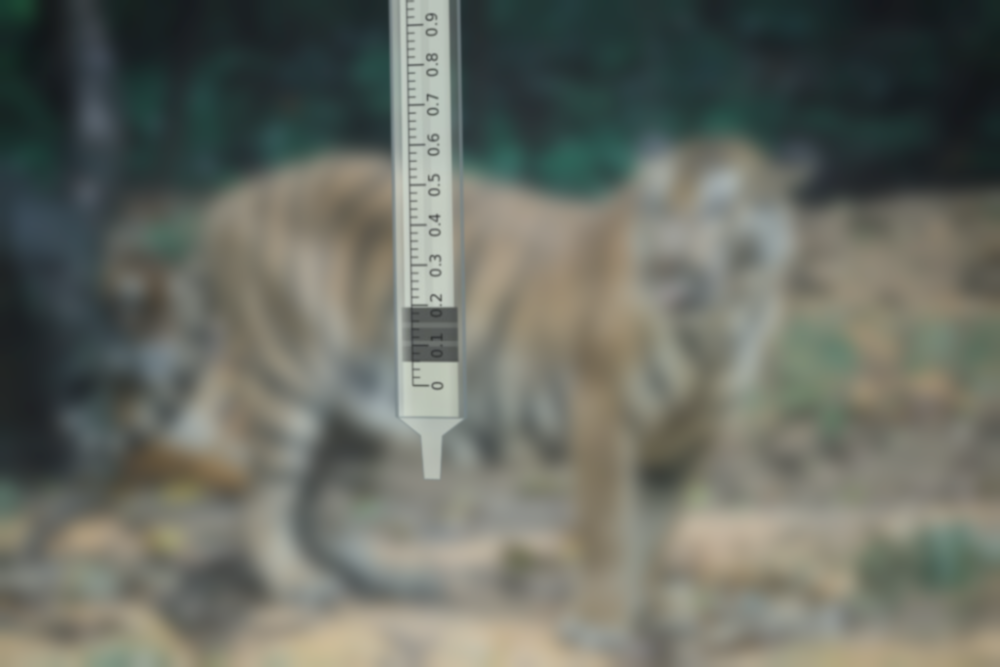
0.06 mL
